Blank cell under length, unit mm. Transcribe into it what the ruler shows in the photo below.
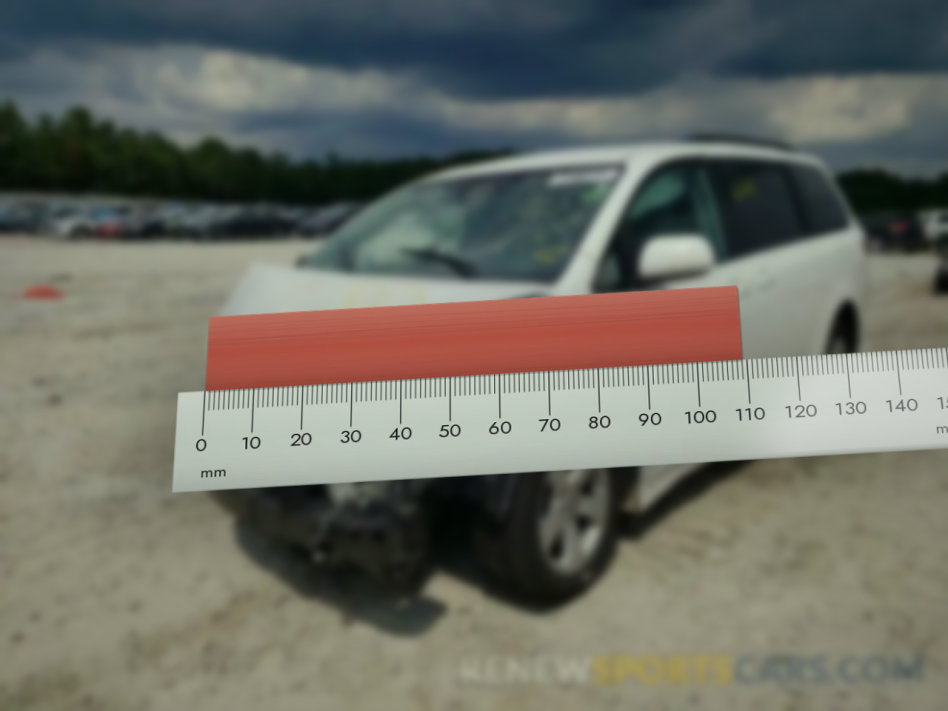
109 mm
